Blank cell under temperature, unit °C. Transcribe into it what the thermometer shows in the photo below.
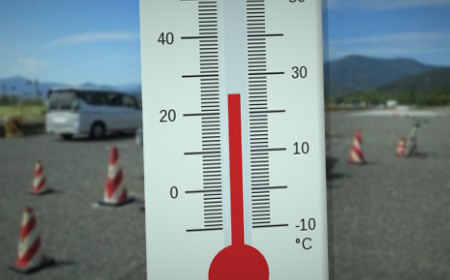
25 °C
